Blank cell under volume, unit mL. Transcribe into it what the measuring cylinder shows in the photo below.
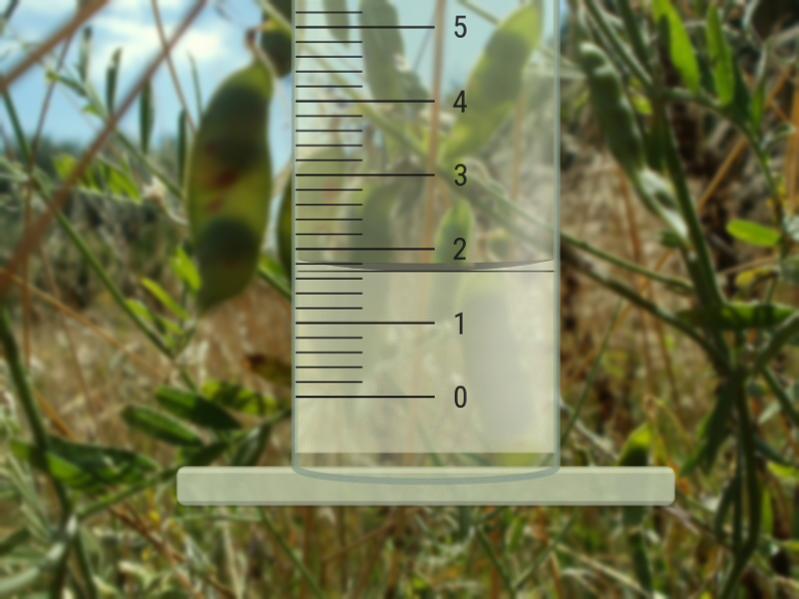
1.7 mL
